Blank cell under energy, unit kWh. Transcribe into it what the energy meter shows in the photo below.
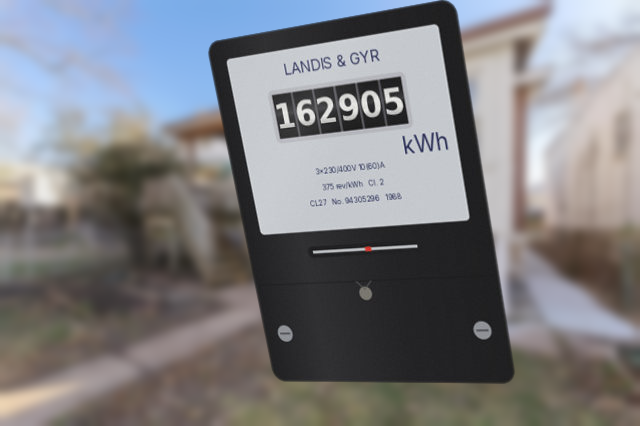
162905 kWh
